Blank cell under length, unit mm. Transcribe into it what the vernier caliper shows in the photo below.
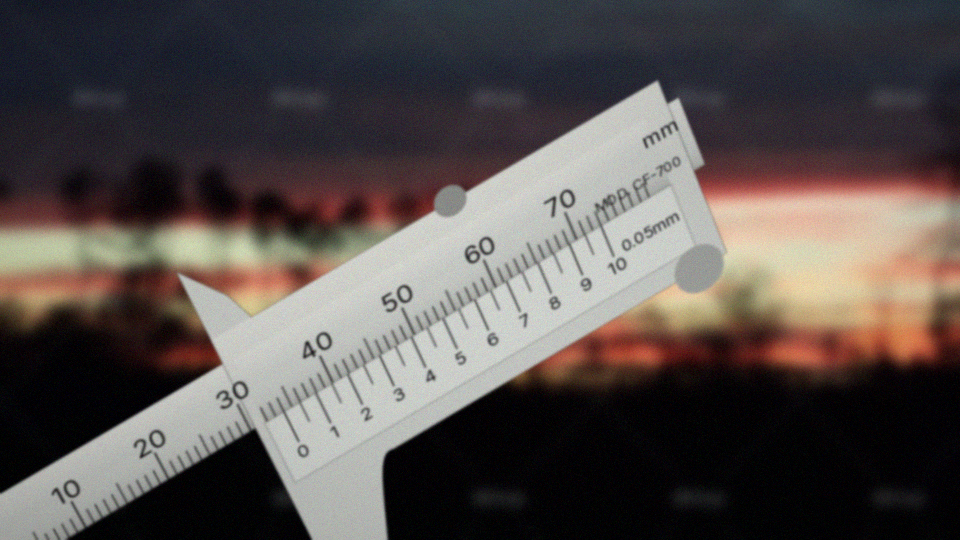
34.0 mm
